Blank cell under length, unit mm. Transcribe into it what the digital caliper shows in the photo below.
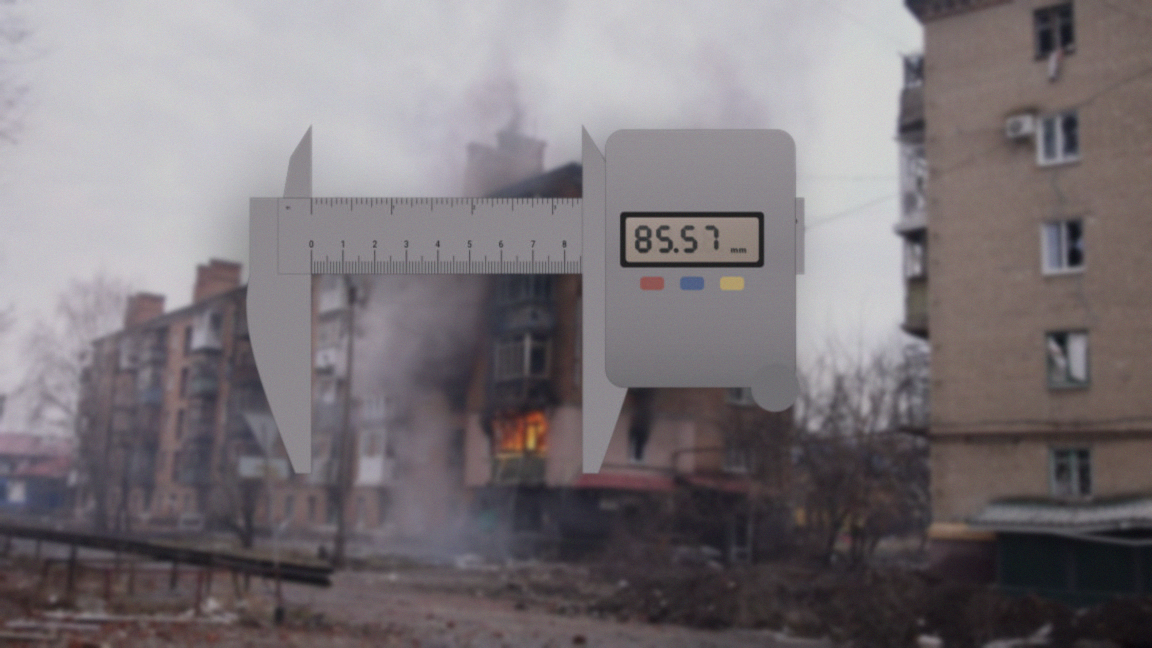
85.57 mm
